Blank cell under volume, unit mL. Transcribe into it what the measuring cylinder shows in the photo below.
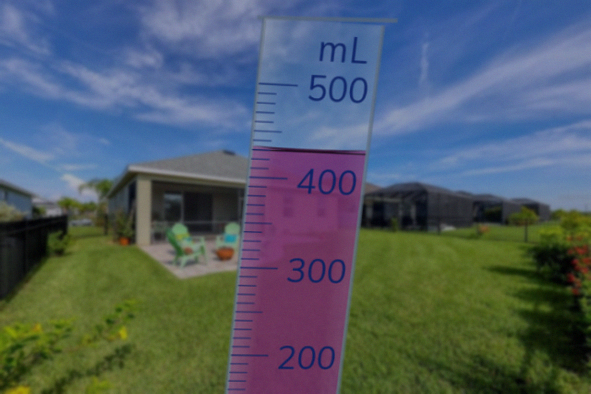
430 mL
